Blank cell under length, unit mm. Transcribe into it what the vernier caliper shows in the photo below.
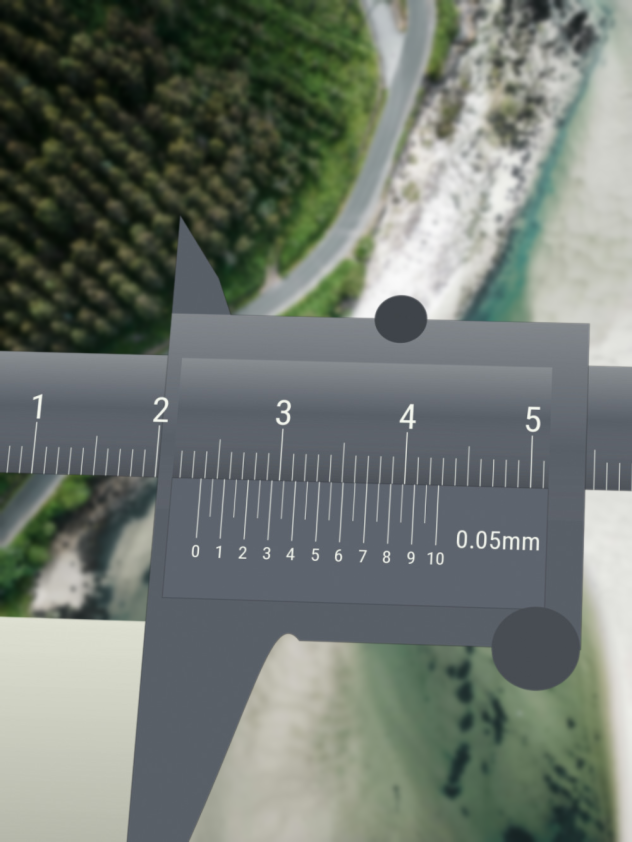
23.7 mm
